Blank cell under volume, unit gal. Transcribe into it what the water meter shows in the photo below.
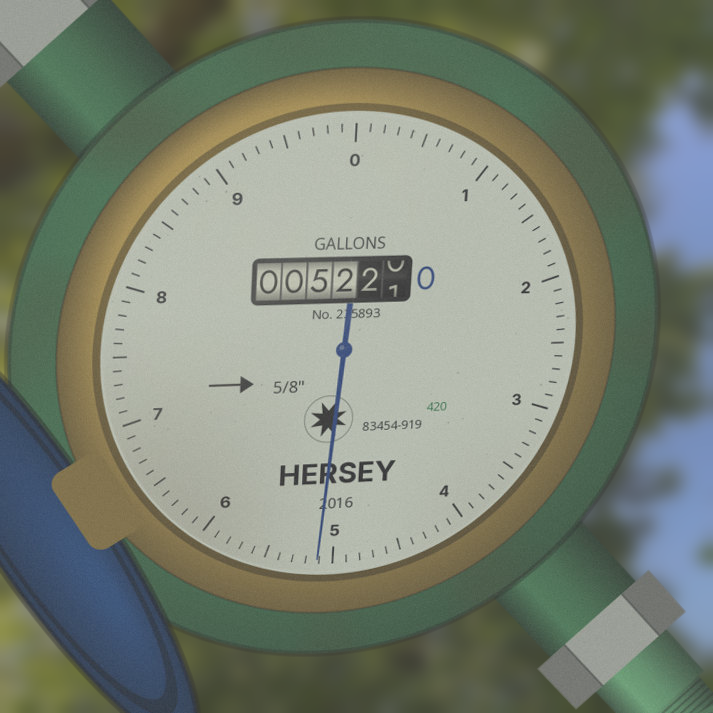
52205.1 gal
